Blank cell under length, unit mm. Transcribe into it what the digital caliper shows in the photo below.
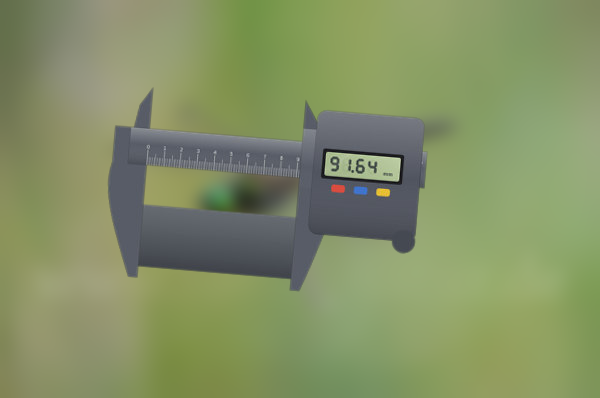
91.64 mm
